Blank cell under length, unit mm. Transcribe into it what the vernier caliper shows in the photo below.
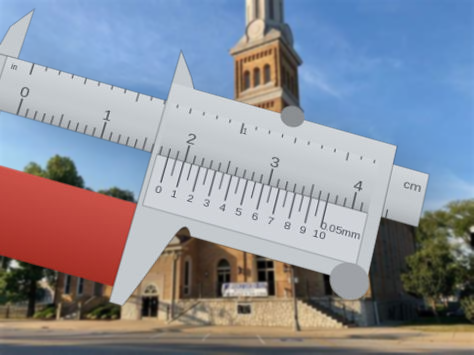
18.0 mm
